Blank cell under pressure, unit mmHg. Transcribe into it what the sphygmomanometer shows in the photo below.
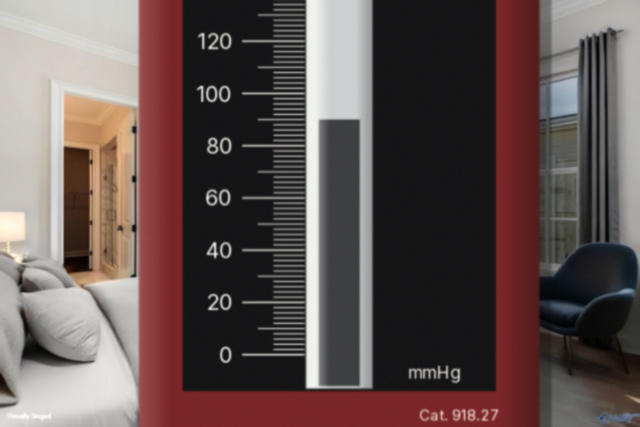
90 mmHg
